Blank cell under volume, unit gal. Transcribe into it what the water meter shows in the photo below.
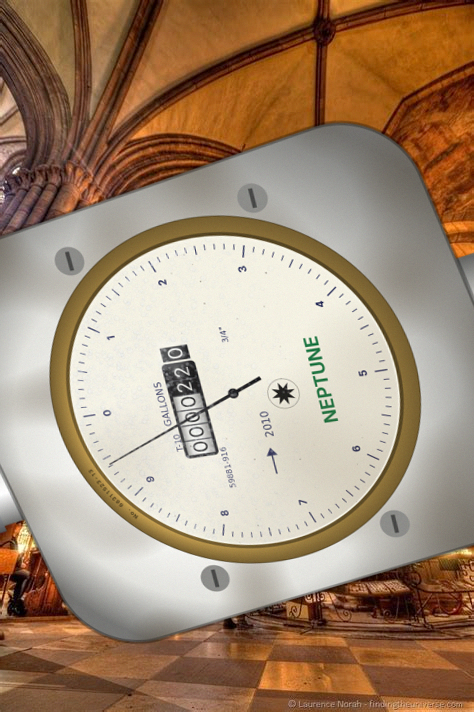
219.4 gal
